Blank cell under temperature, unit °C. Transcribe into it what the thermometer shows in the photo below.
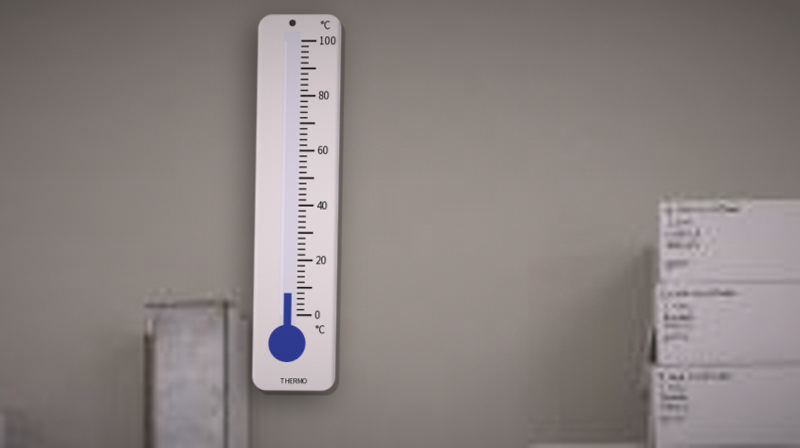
8 °C
